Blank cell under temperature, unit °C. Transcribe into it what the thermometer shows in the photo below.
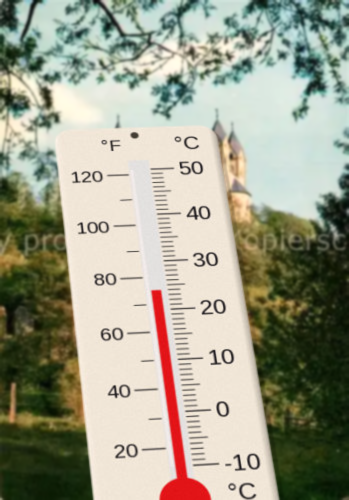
24 °C
